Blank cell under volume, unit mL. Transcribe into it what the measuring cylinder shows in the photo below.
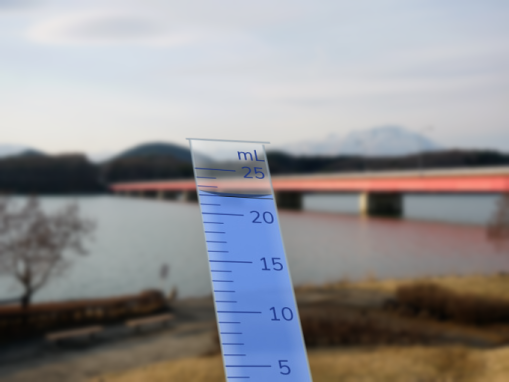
22 mL
